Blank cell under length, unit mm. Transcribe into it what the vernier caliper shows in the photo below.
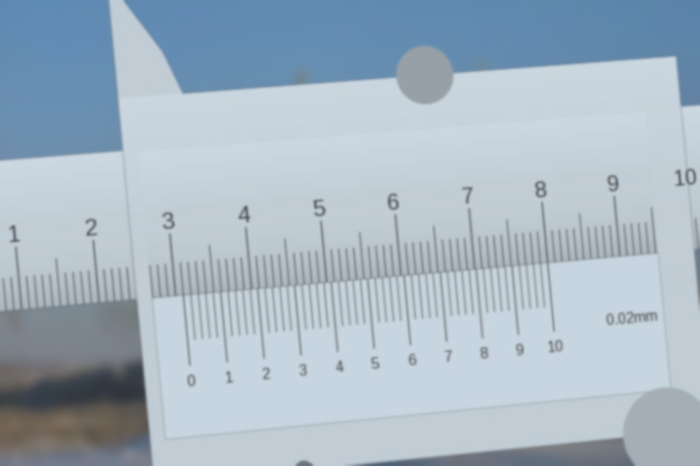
31.0 mm
